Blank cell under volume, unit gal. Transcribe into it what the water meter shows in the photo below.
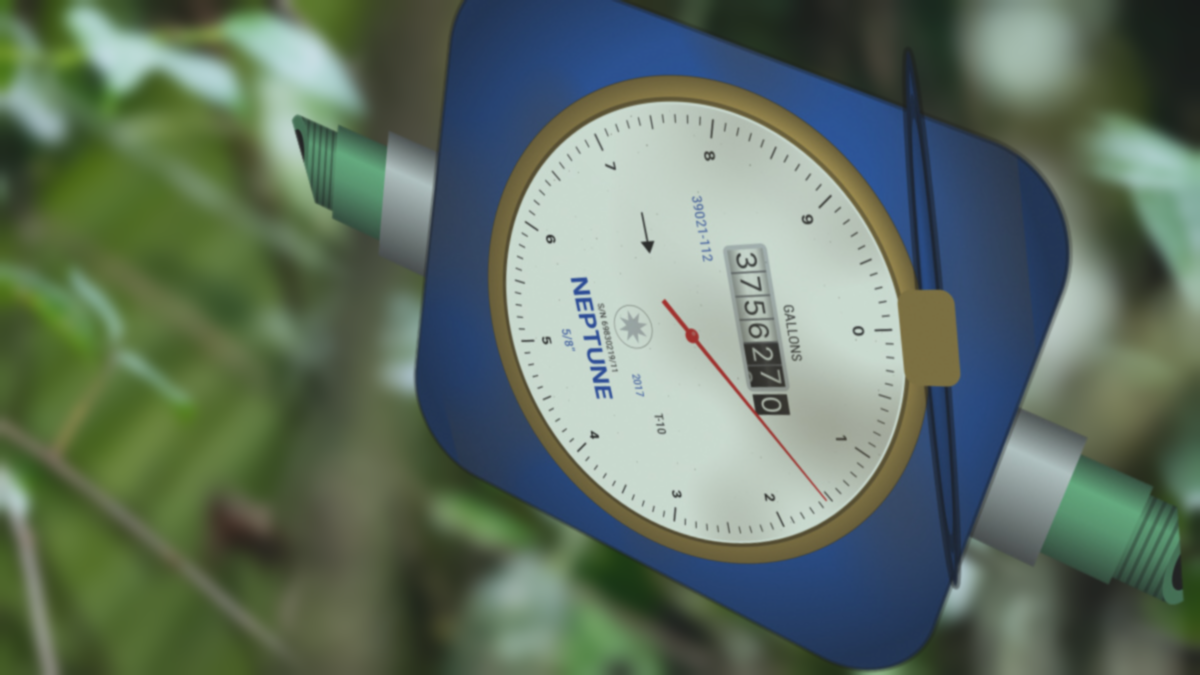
3756271.5 gal
